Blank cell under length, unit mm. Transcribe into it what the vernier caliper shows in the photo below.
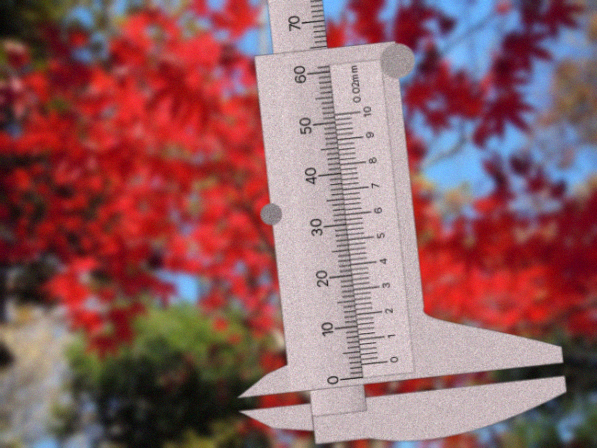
2.5 mm
